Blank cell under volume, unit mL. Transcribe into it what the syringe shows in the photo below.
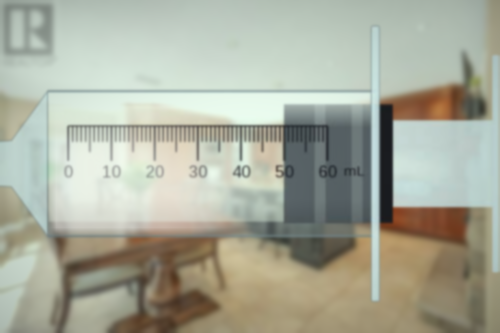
50 mL
